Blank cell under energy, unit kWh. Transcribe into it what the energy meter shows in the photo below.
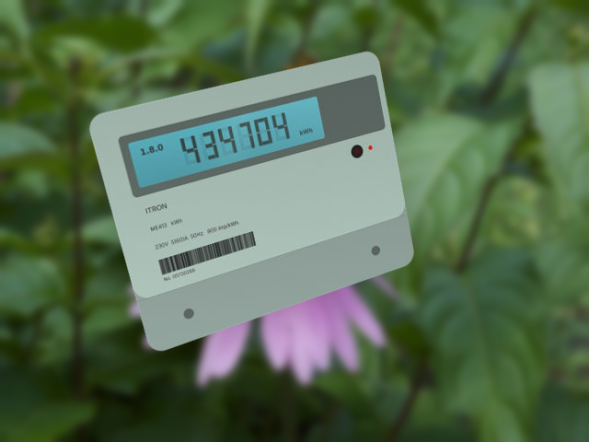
434704 kWh
